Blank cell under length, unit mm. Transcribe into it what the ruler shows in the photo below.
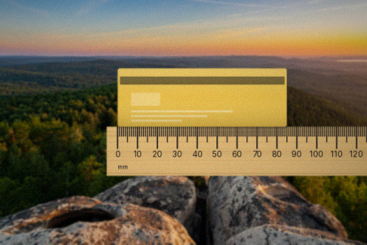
85 mm
